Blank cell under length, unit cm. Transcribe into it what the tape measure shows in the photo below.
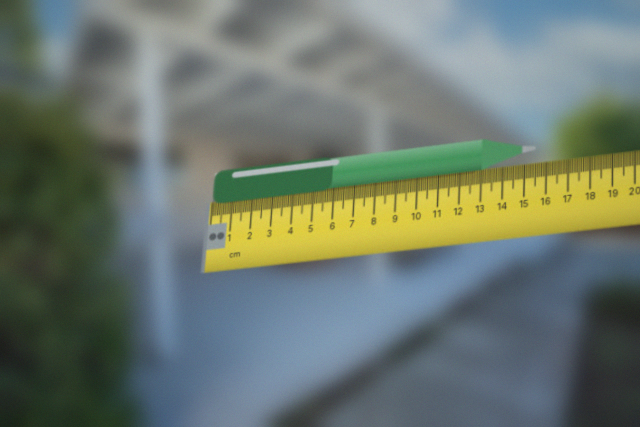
15.5 cm
